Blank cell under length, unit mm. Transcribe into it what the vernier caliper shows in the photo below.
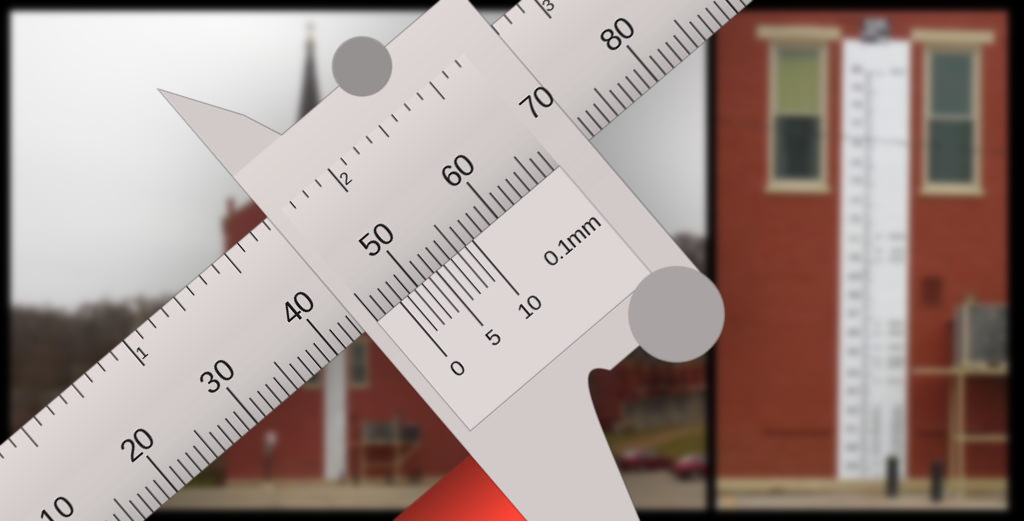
47.8 mm
